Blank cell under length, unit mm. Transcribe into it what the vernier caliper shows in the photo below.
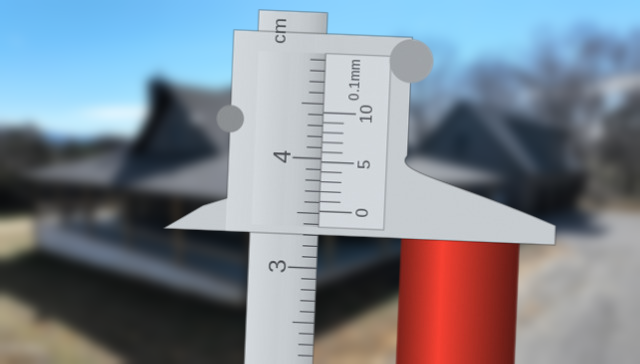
35.2 mm
